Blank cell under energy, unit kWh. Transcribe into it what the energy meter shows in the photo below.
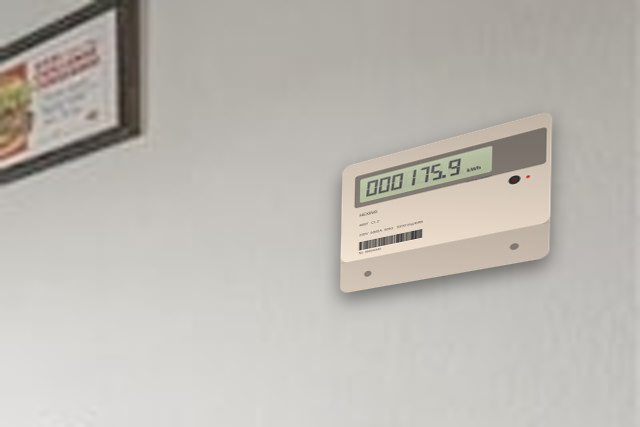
175.9 kWh
